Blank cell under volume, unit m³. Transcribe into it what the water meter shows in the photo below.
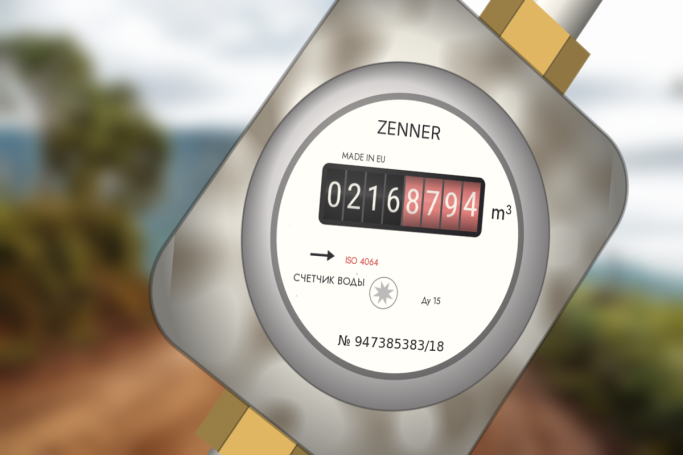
216.8794 m³
